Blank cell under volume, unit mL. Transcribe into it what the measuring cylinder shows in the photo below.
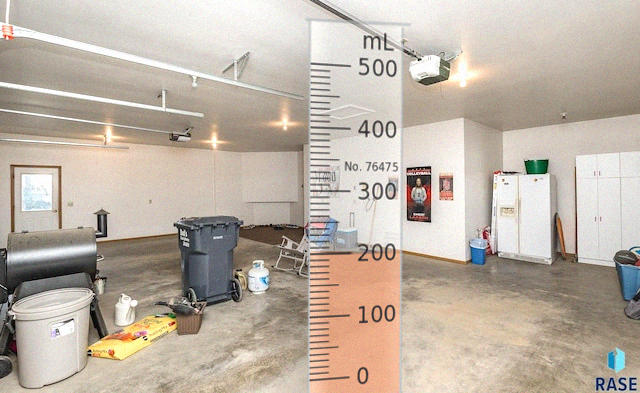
200 mL
